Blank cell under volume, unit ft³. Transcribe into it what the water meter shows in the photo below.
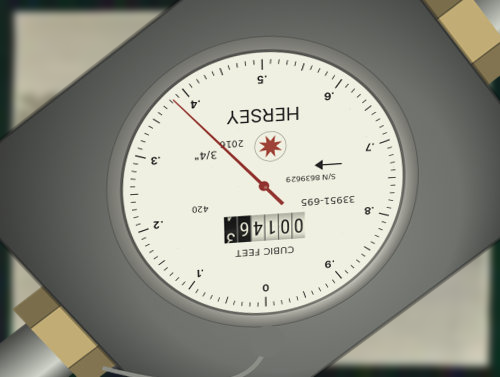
1463.38 ft³
